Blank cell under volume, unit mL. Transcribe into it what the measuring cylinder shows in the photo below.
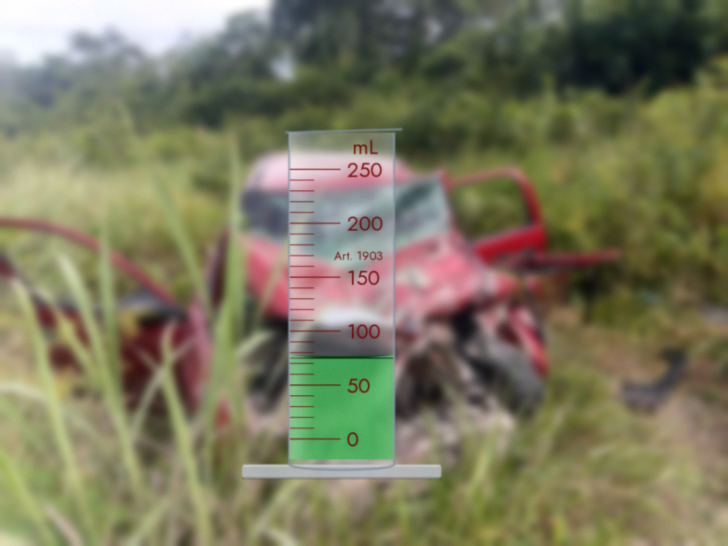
75 mL
